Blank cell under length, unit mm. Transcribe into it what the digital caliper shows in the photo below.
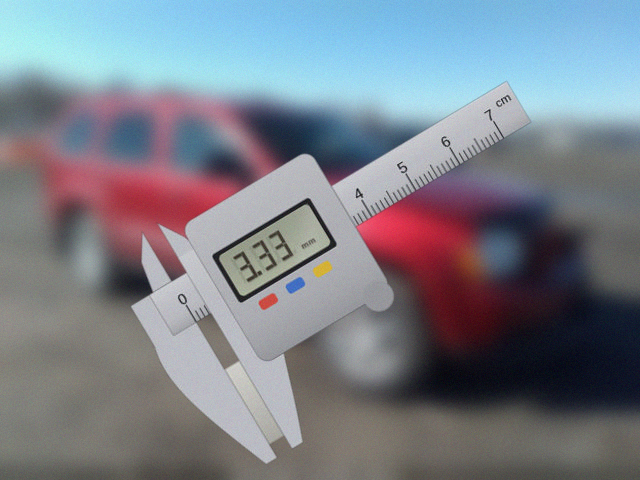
3.33 mm
